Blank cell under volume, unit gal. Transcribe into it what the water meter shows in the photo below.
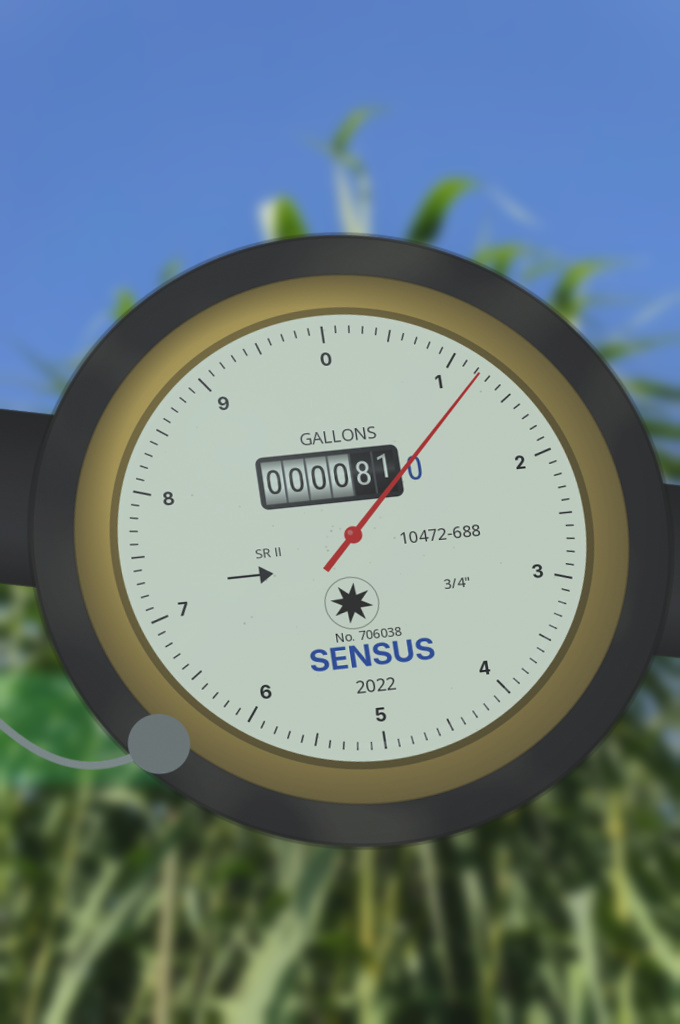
811.2 gal
